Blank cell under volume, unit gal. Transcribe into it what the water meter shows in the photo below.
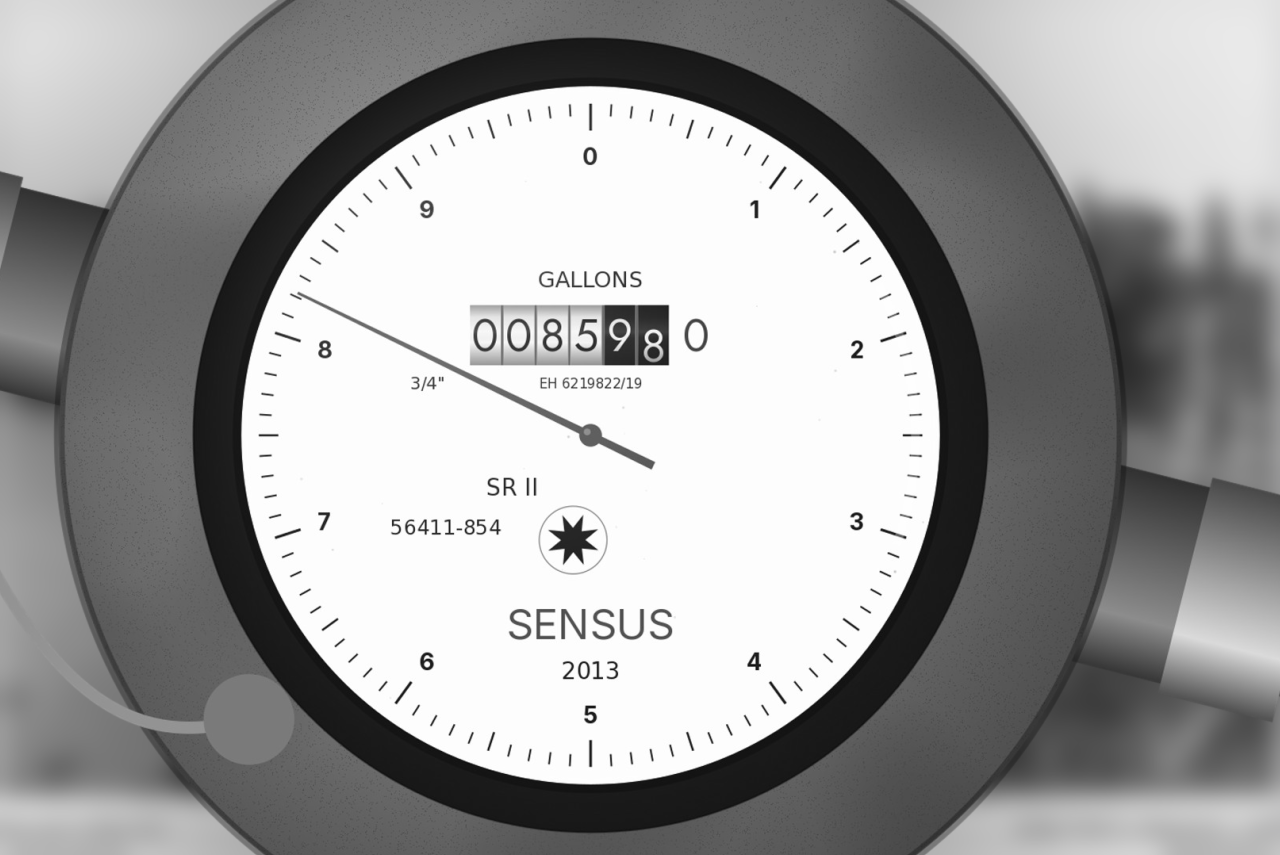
85978.2 gal
